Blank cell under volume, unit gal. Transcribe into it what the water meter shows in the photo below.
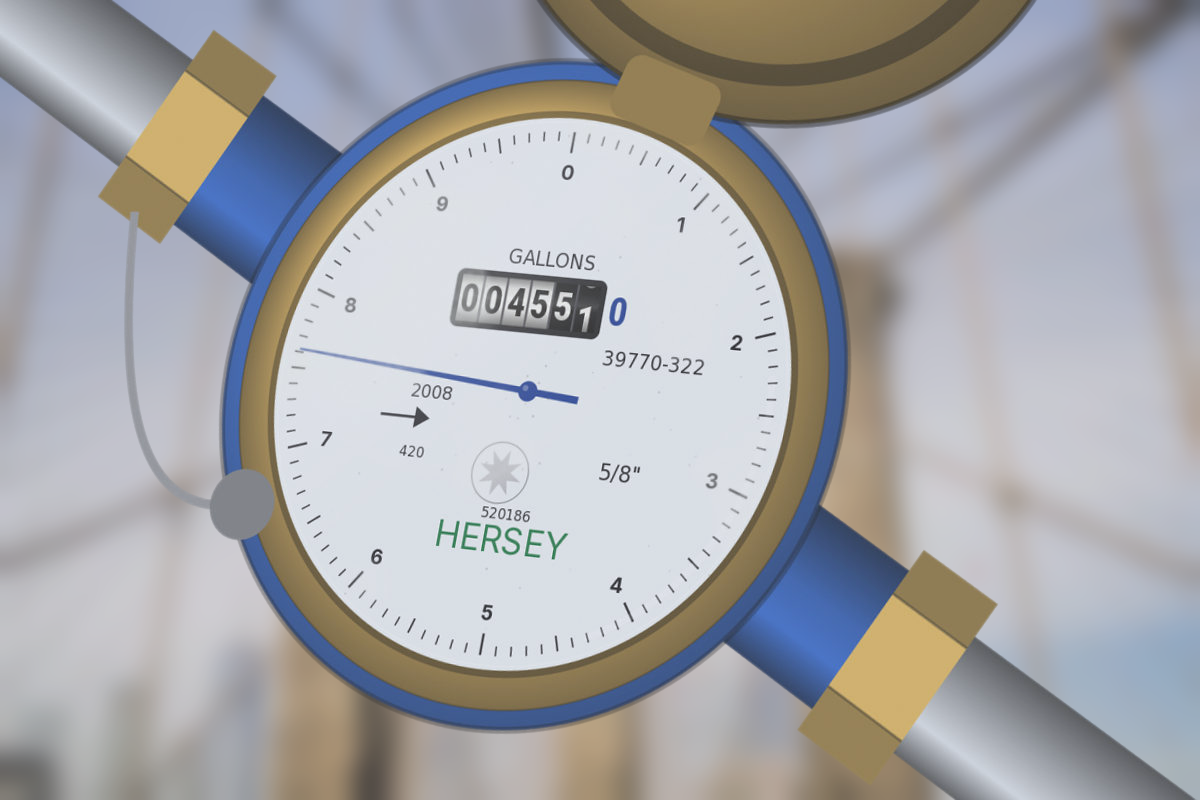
45507.6 gal
